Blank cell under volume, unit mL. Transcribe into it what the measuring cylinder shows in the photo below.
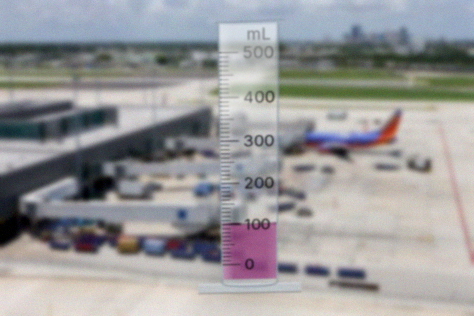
100 mL
